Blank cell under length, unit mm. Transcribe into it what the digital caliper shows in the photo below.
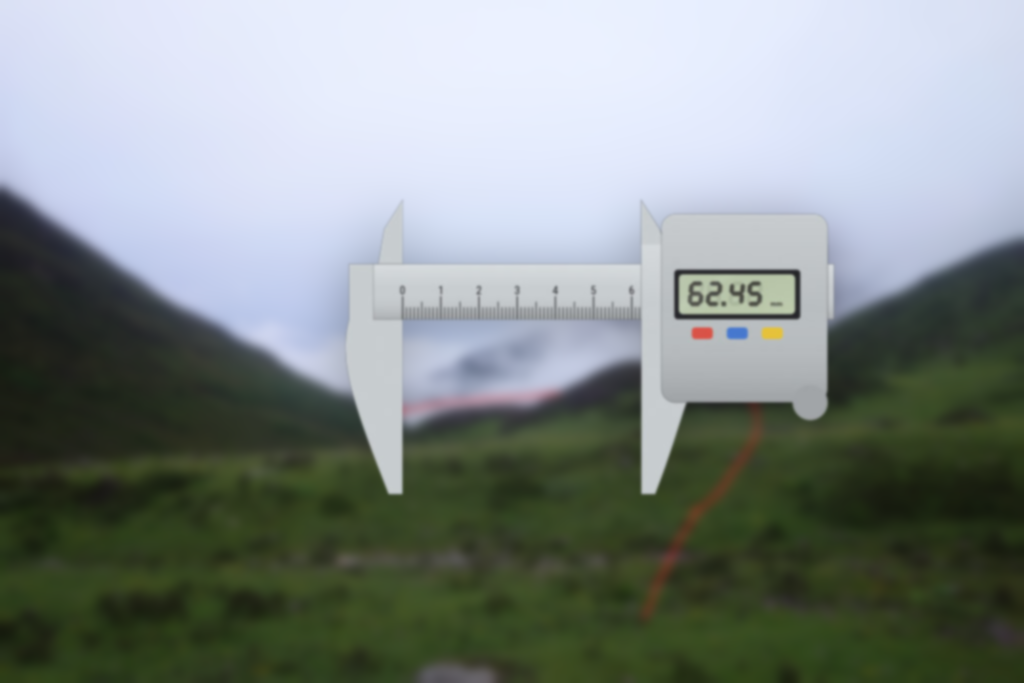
62.45 mm
